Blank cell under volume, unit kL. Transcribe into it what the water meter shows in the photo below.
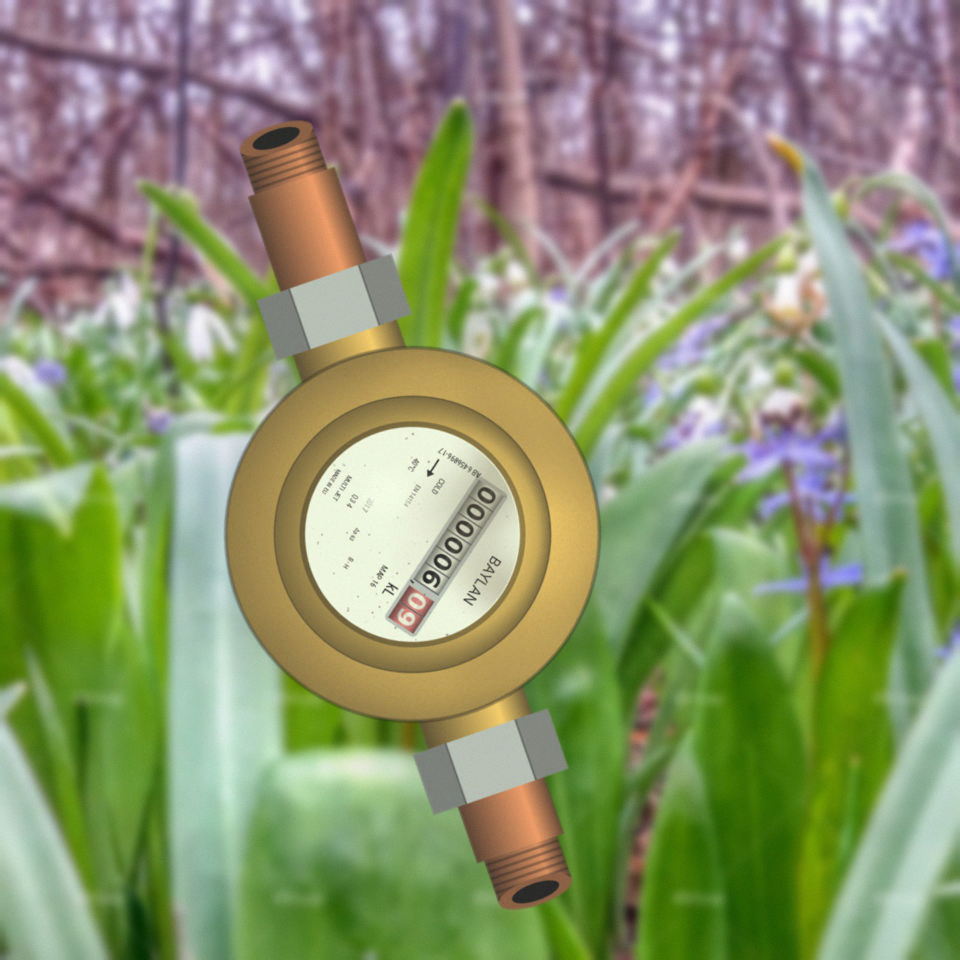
6.09 kL
